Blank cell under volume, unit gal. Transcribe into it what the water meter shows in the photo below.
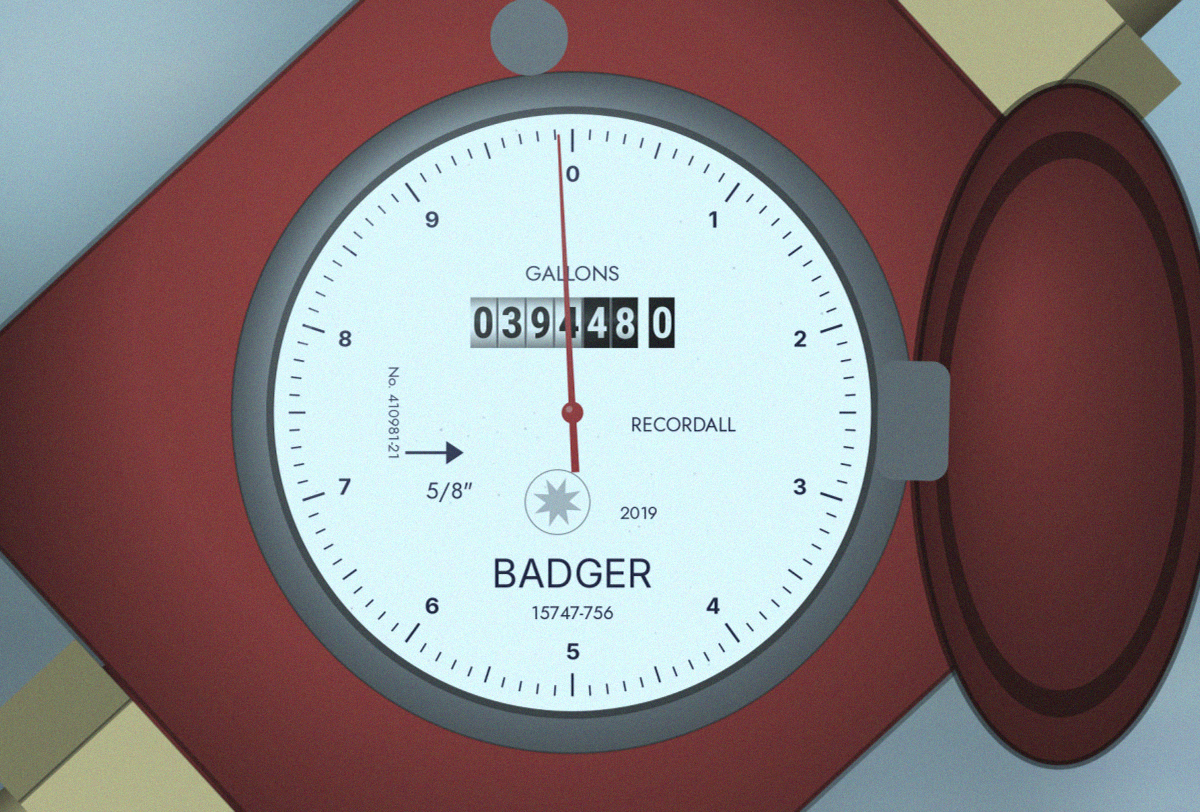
394479.9 gal
